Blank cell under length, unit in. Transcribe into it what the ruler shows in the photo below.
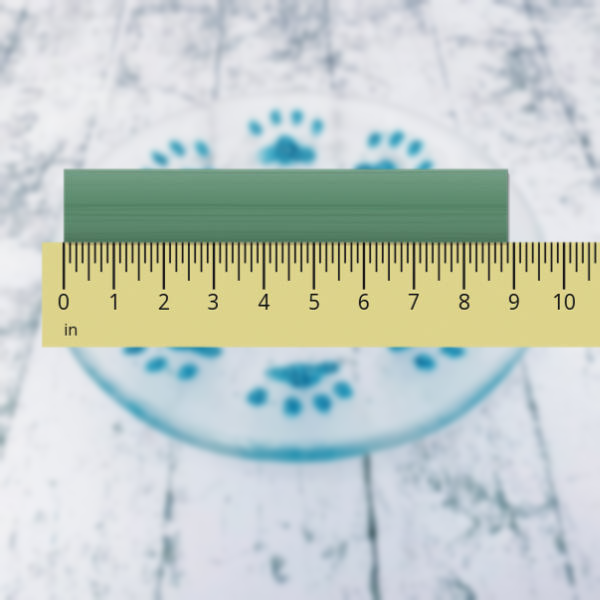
8.875 in
